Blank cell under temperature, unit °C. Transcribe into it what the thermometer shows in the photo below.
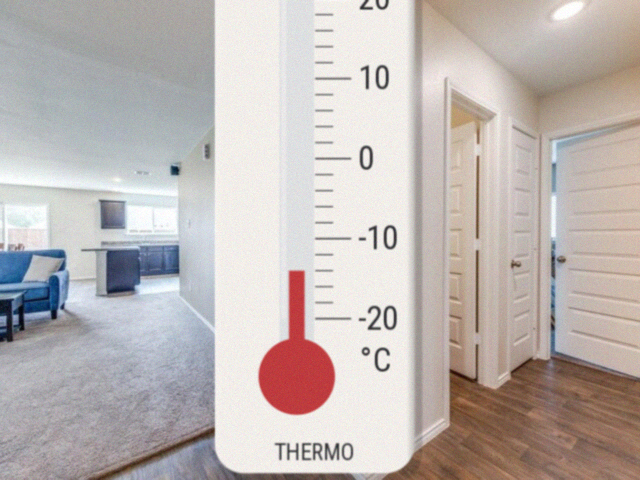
-14 °C
